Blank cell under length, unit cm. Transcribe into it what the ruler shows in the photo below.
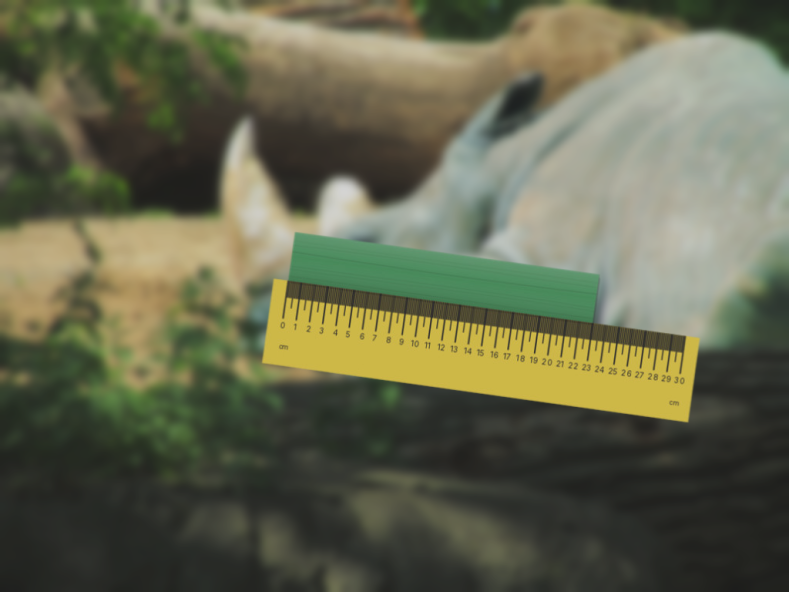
23 cm
